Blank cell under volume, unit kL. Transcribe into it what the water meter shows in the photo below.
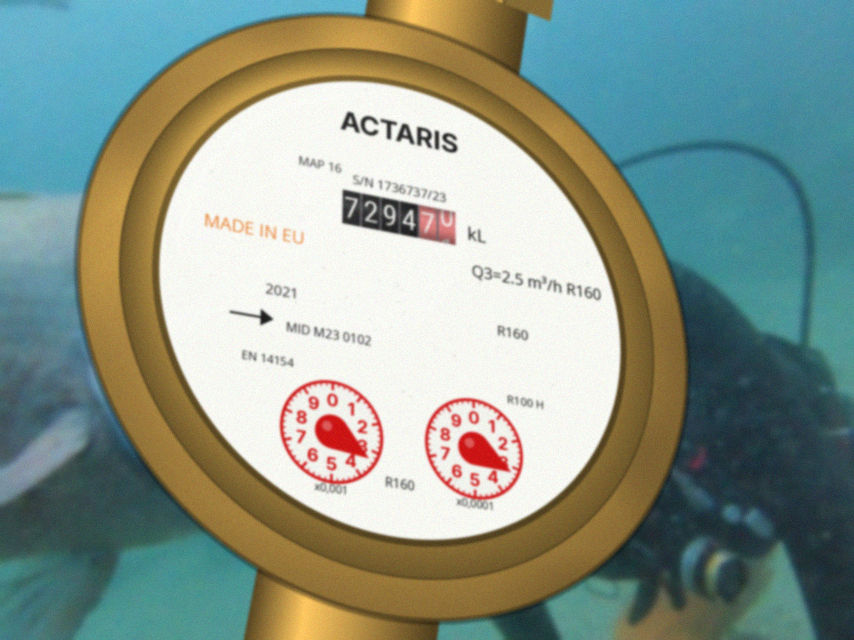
7294.7033 kL
